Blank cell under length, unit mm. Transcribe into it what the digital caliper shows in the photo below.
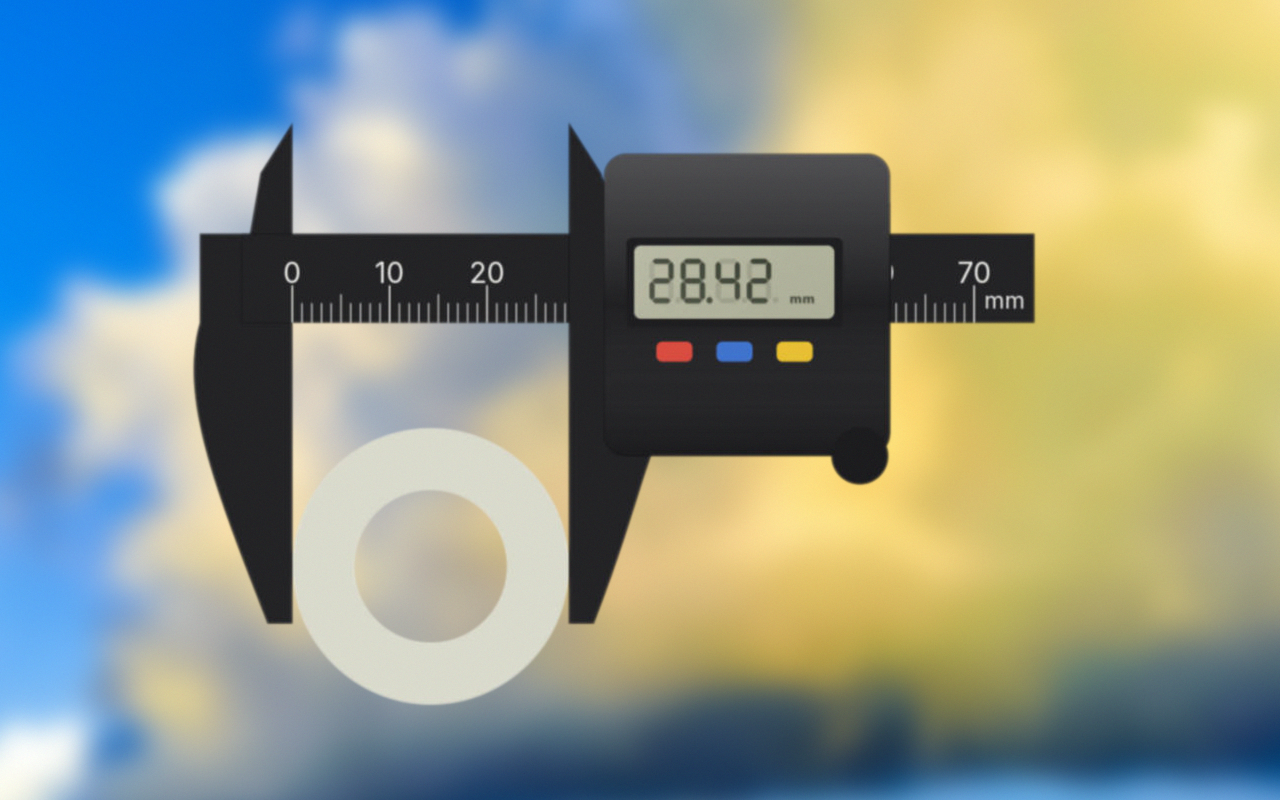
28.42 mm
